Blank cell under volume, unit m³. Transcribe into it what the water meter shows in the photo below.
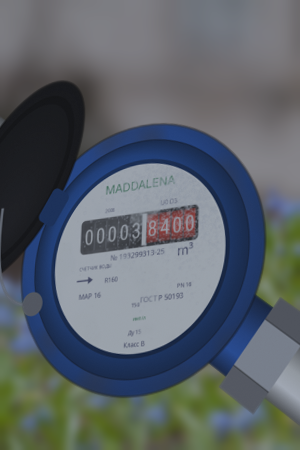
3.8400 m³
